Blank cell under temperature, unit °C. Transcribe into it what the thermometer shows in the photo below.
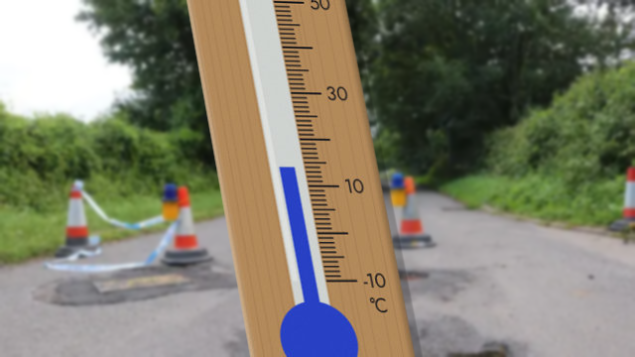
14 °C
